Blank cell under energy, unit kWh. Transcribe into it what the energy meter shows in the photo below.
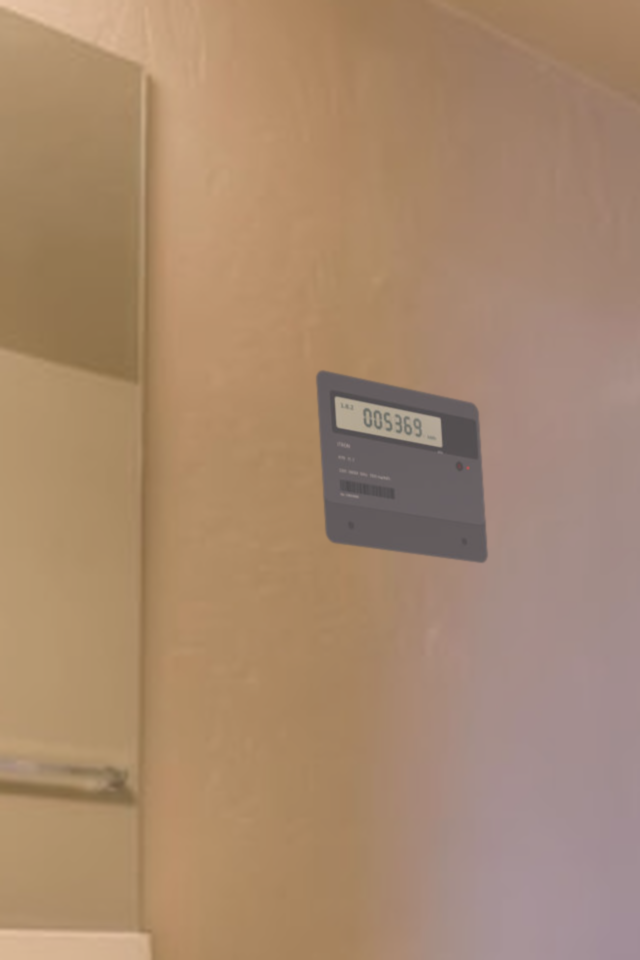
5369 kWh
